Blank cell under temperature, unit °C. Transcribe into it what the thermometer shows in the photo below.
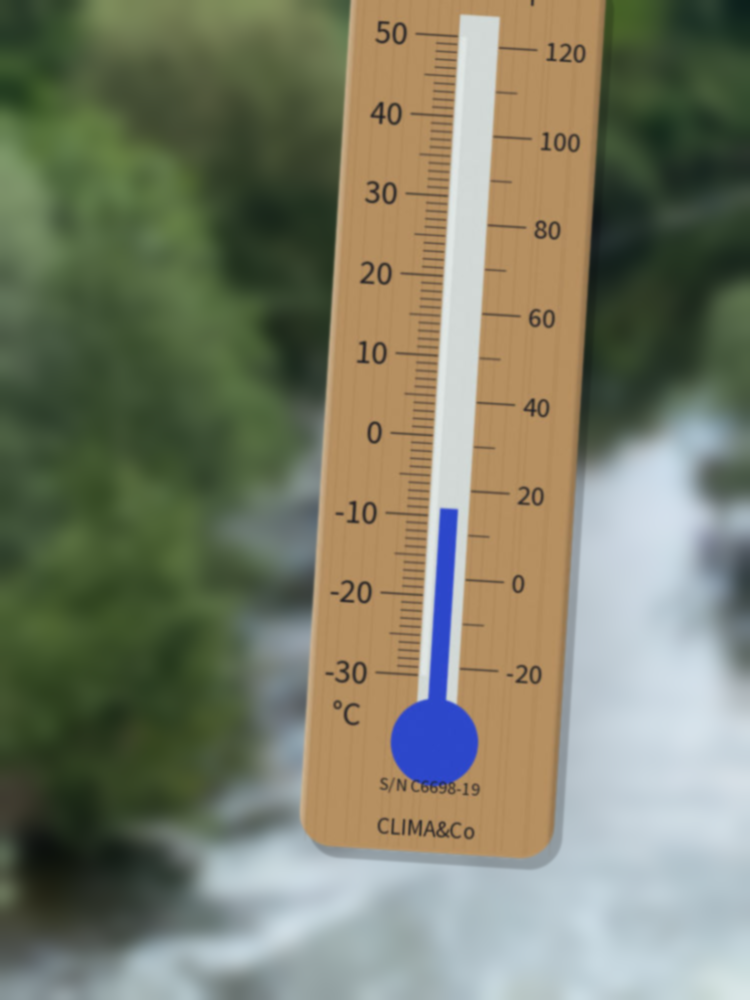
-9 °C
